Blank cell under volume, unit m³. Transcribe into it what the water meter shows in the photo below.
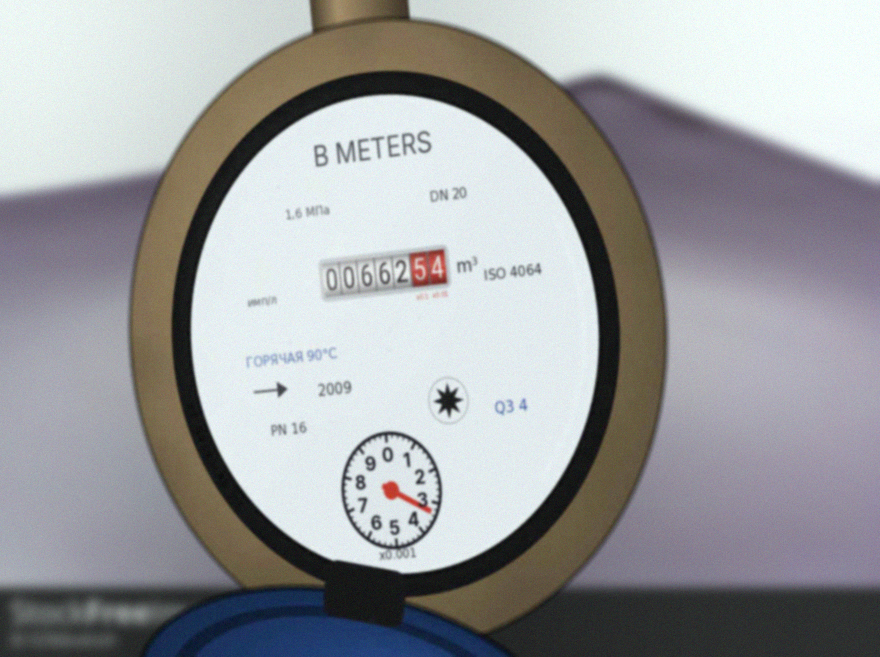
662.543 m³
